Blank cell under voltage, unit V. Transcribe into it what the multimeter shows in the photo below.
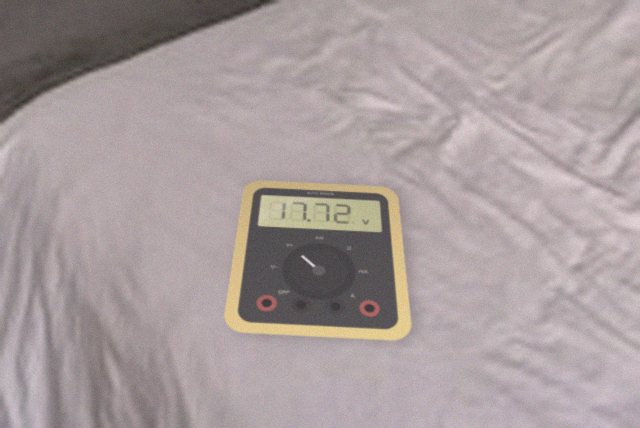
17.72 V
